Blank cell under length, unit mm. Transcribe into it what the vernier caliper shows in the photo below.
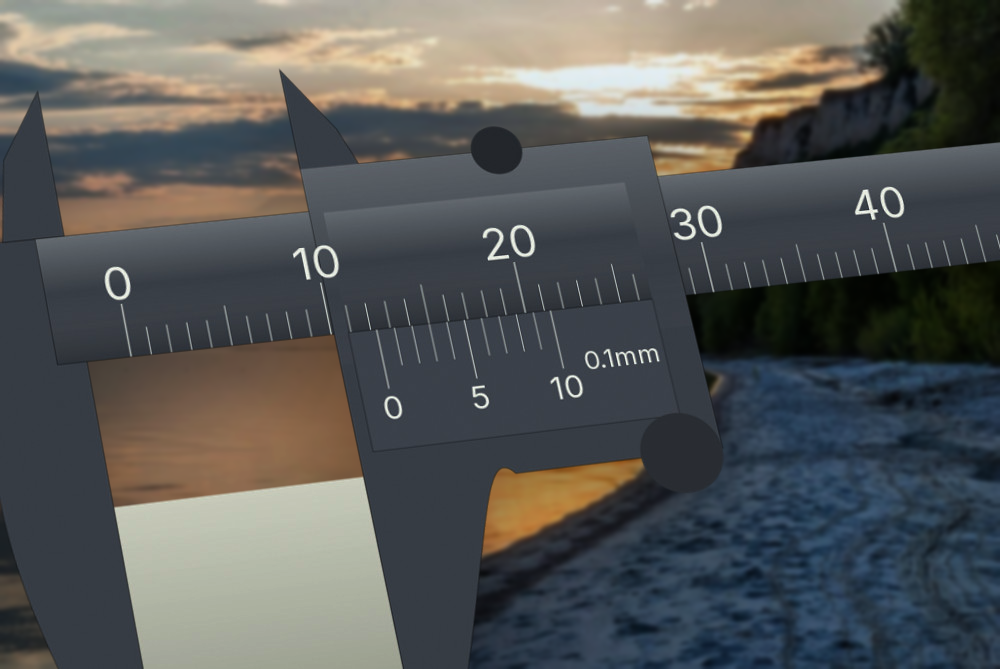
12.3 mm
